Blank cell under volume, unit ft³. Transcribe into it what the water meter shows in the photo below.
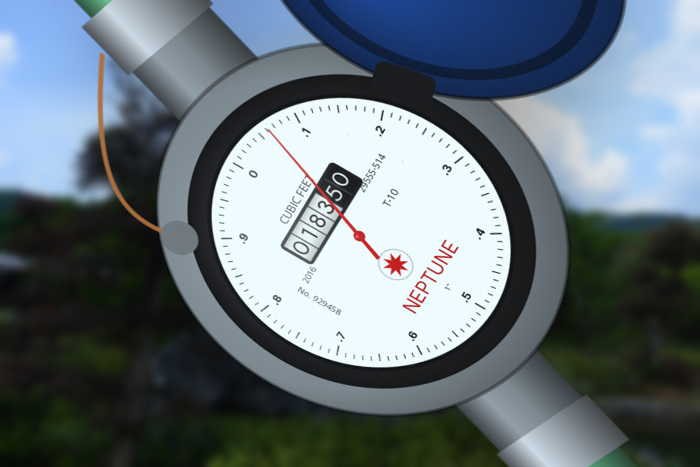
18350.06 ft³
